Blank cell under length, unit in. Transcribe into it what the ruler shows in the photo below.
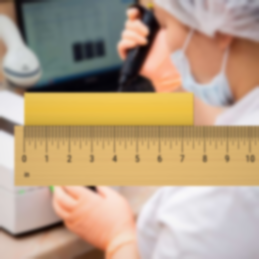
7.5 in
